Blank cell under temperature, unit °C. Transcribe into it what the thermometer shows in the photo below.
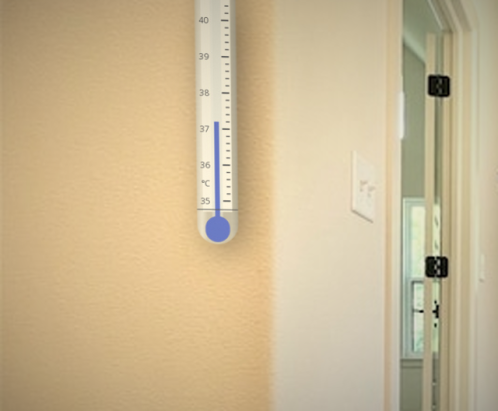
37.2 °C
